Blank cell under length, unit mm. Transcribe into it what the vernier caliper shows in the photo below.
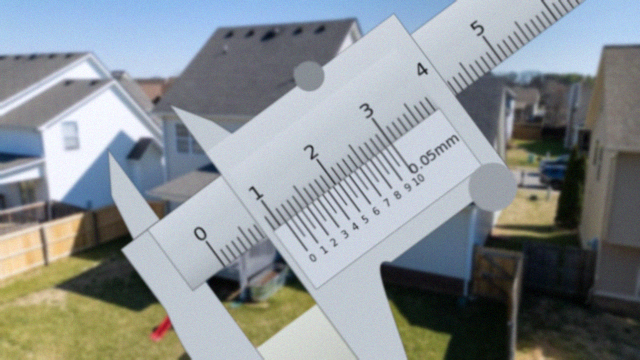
11.0 mm
